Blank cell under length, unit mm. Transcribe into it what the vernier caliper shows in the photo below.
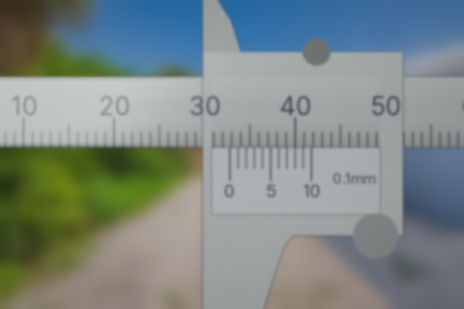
32.8 mm
